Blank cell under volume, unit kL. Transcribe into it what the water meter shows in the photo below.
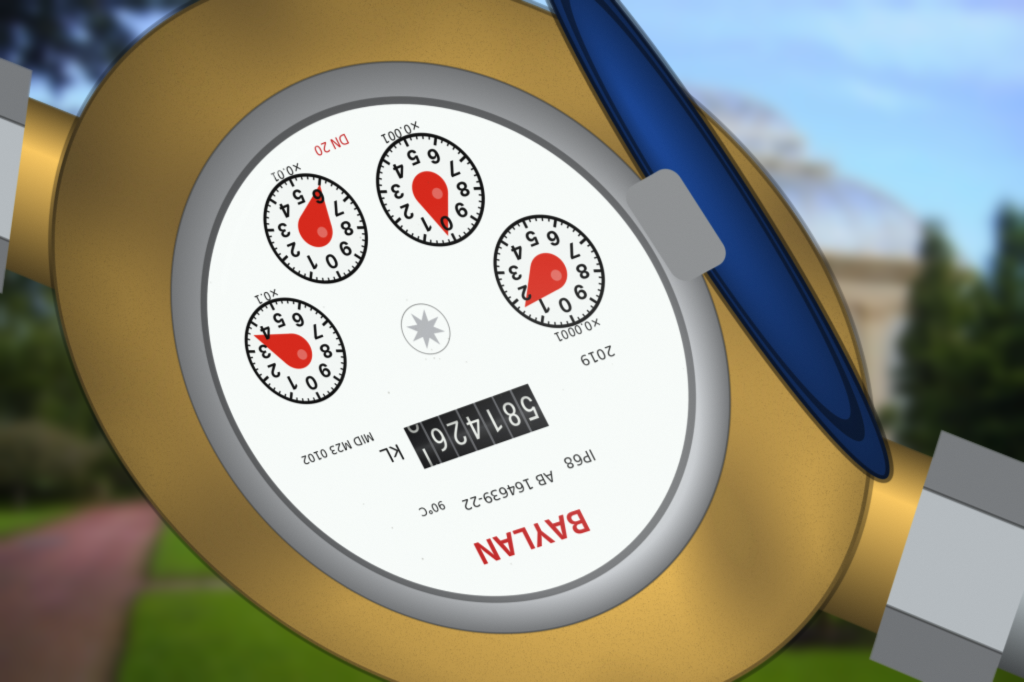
5814261.3601 kL
